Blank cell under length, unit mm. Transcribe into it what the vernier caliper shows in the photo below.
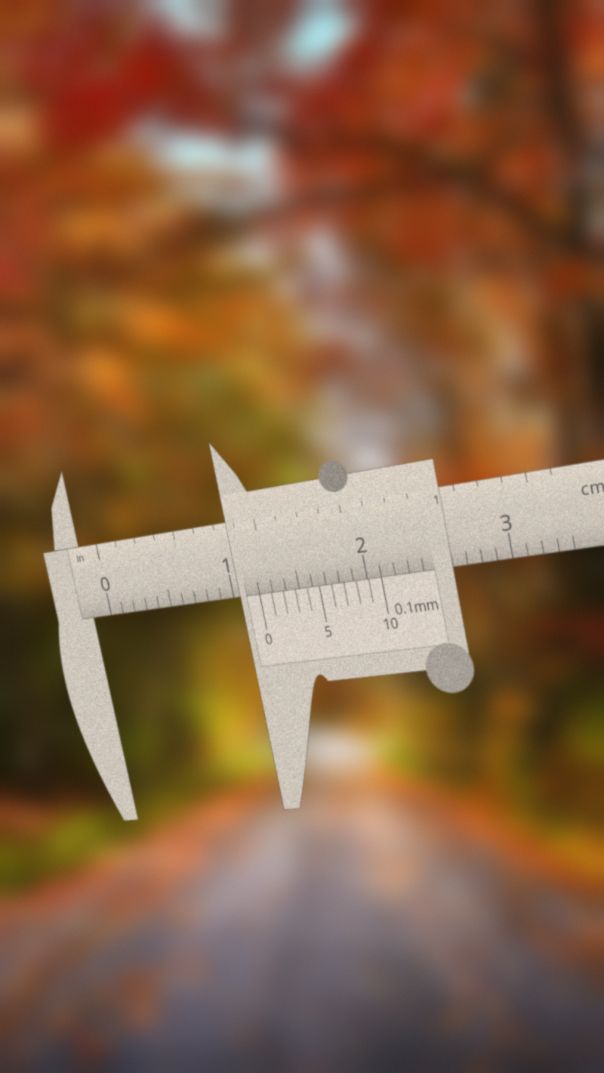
12.0 mm
